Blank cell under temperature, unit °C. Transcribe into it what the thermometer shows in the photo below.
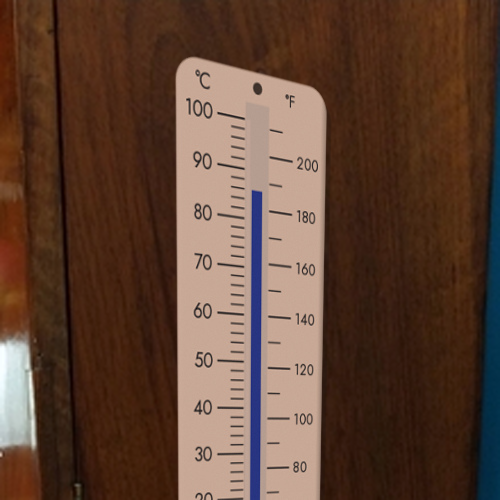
86 °C
